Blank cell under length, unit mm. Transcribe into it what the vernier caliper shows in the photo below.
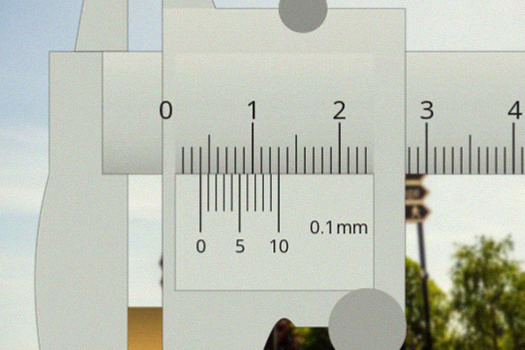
4.0 mm
